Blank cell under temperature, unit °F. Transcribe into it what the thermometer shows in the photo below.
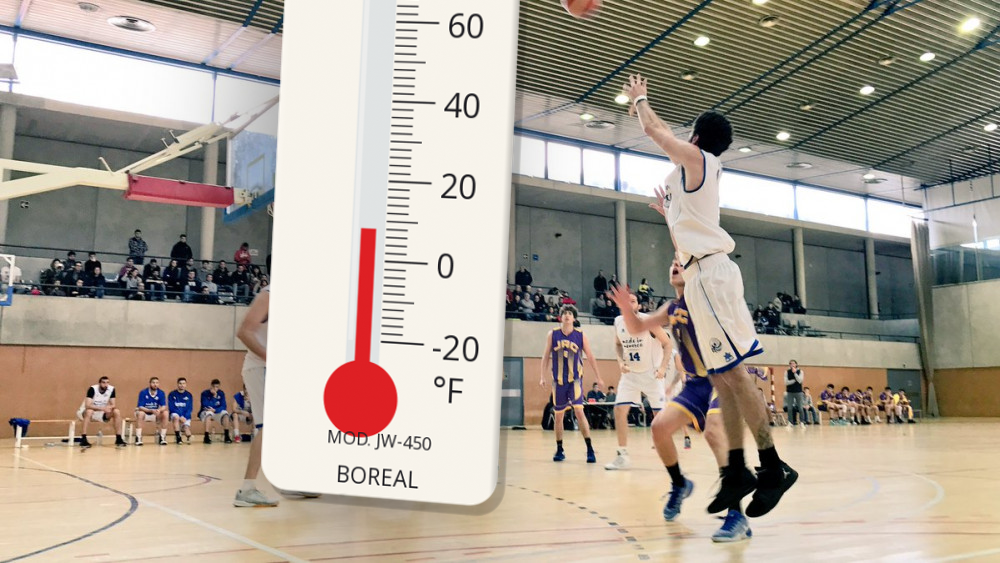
8 °F
